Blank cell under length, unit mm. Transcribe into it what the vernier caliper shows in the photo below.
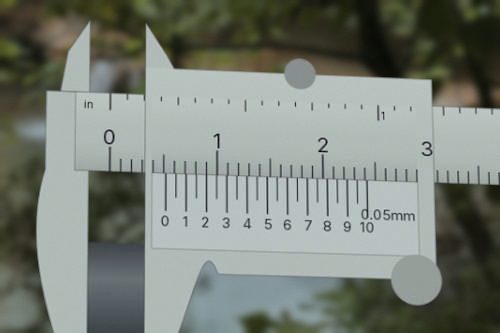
5.2 mm
